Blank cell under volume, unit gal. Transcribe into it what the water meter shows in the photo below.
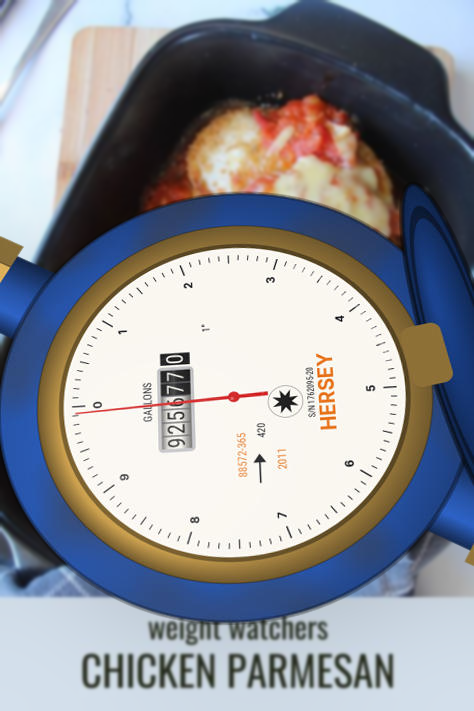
9256769.9 gal
